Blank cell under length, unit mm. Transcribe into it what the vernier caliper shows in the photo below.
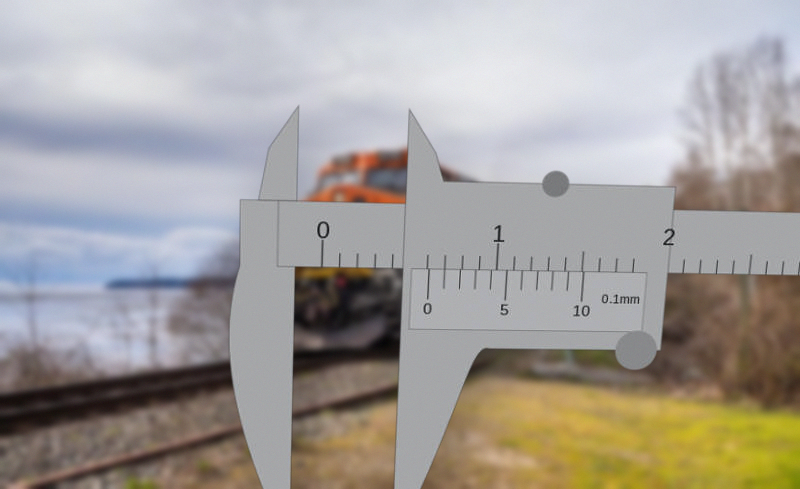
6.1 mm
